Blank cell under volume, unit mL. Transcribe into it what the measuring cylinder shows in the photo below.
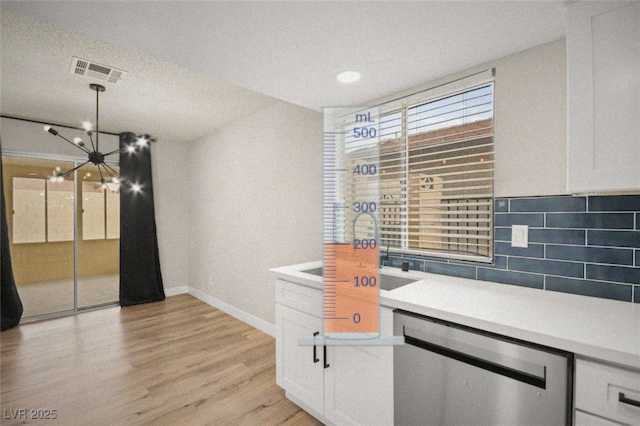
200 mL
